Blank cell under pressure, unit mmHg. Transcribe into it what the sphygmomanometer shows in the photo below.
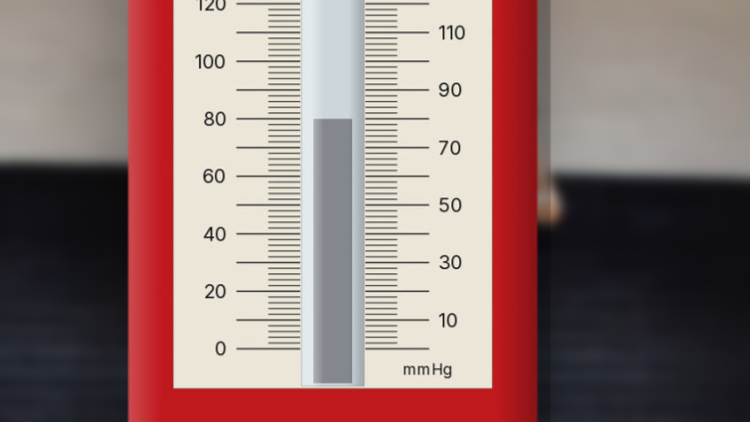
80 mmHg
